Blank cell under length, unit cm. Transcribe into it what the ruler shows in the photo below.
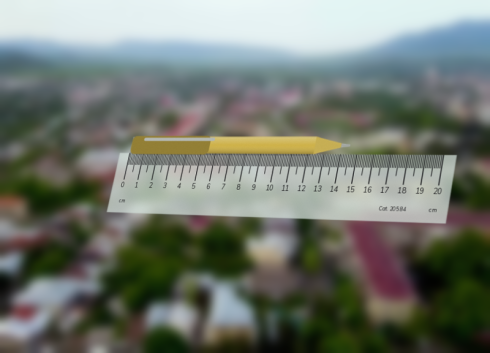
14.5 cm
